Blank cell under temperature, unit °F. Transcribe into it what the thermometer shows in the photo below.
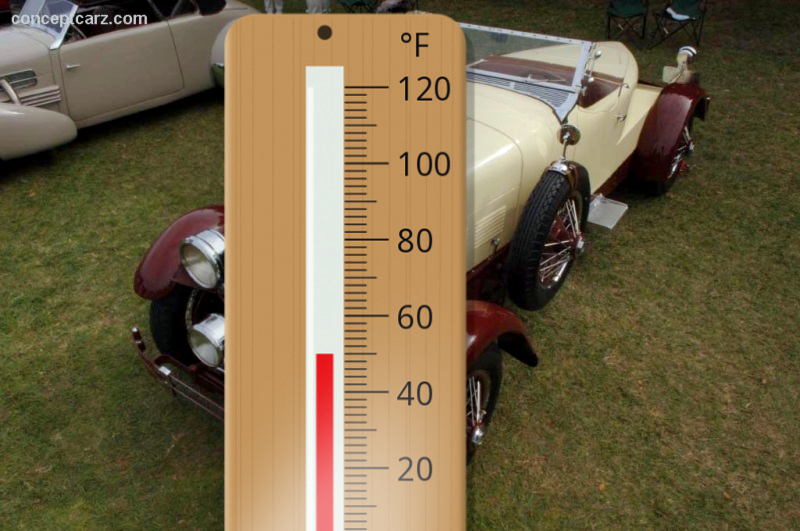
50 °F
